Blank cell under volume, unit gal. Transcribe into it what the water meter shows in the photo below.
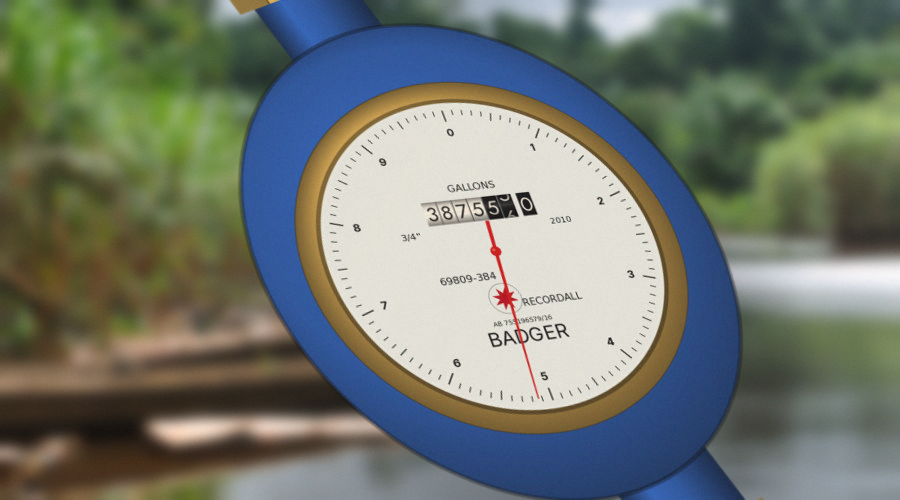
3875555.1 gal
